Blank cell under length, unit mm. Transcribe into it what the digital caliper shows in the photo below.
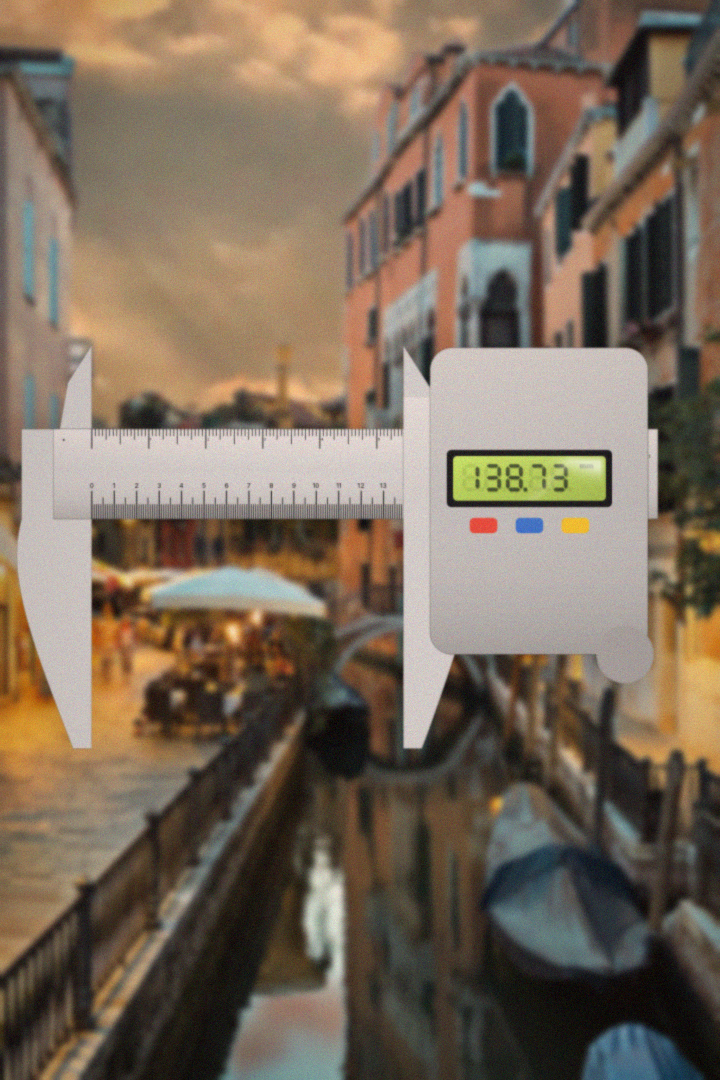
138.73 mm
